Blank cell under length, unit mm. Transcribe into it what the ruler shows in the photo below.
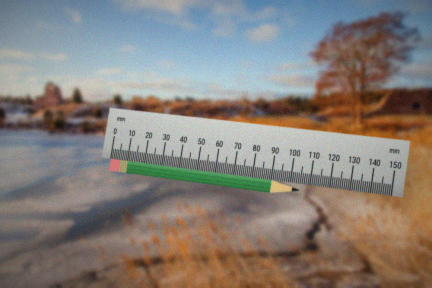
105 mm
